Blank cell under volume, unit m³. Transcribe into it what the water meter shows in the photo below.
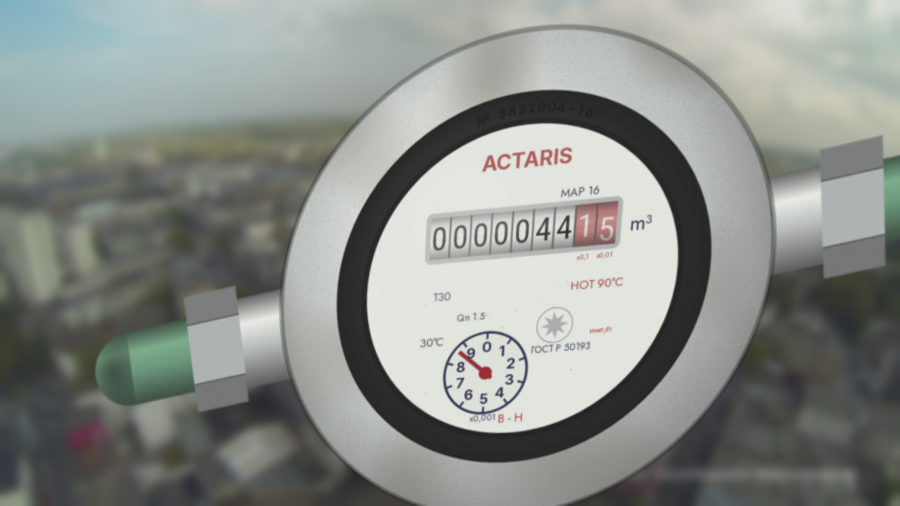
44.148 m³
